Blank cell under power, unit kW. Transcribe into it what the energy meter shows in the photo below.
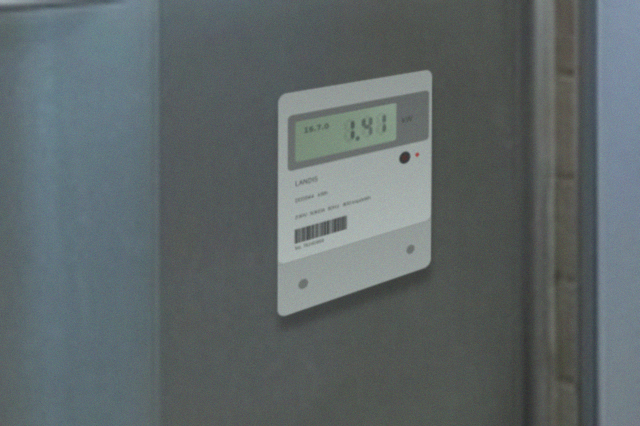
1.41 kW
